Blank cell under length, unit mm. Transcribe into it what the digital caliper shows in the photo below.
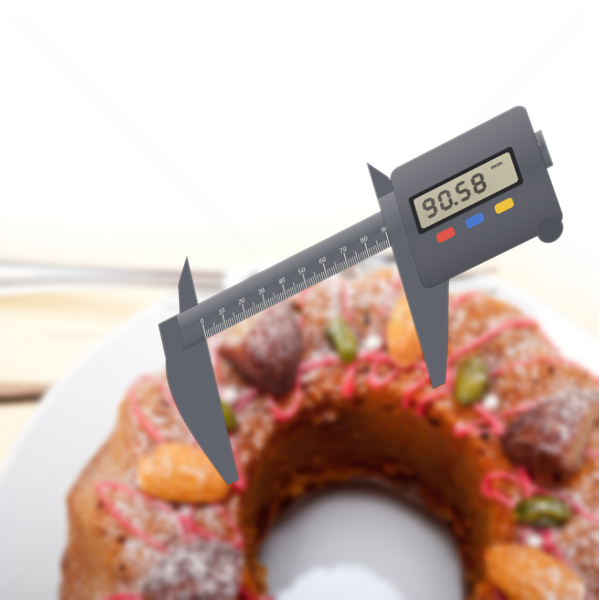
90.58 mm
